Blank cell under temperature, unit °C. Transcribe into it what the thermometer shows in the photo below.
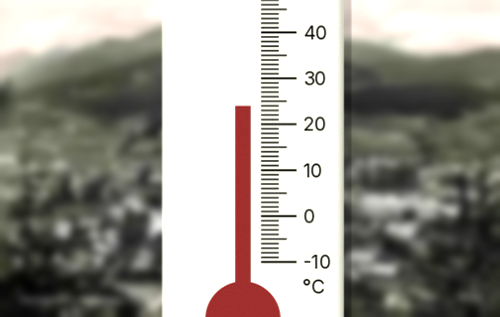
24 °C
